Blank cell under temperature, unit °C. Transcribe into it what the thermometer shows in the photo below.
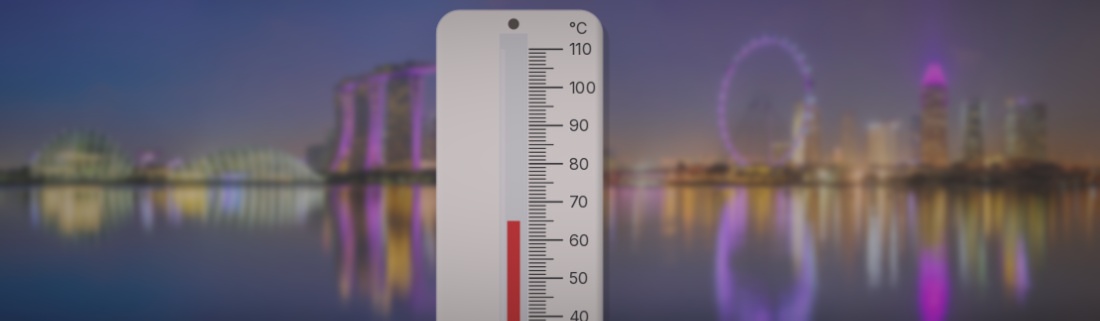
65 °C
